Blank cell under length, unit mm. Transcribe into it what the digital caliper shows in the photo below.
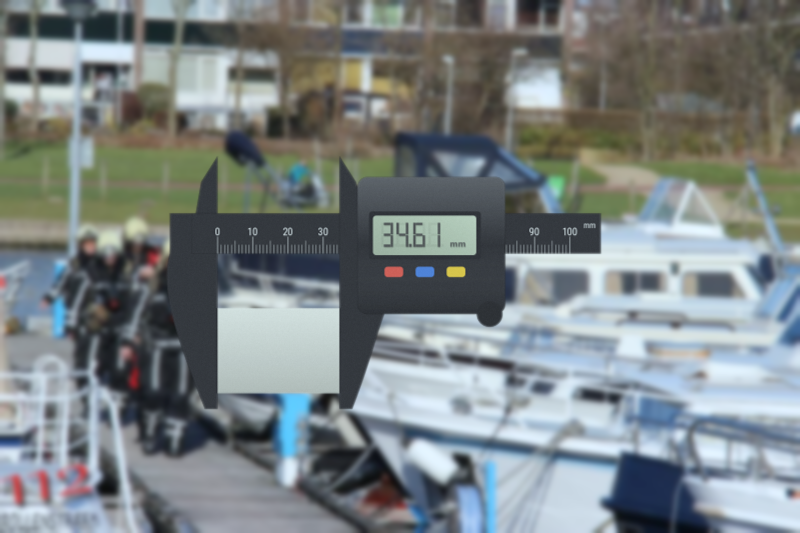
34.61 mm
